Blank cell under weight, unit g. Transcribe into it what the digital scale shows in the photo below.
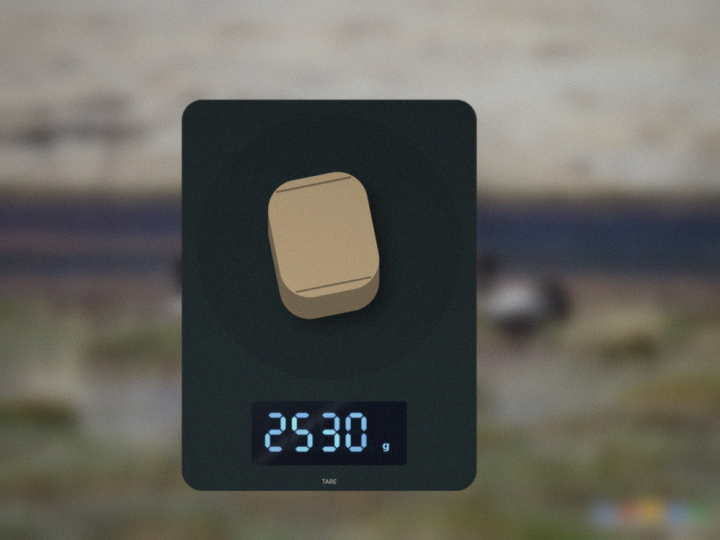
2530 g
